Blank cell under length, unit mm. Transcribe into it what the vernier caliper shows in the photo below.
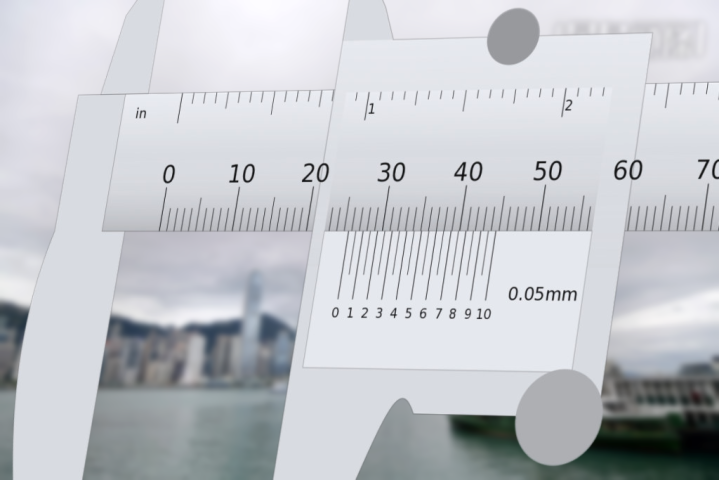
25.6 mm
